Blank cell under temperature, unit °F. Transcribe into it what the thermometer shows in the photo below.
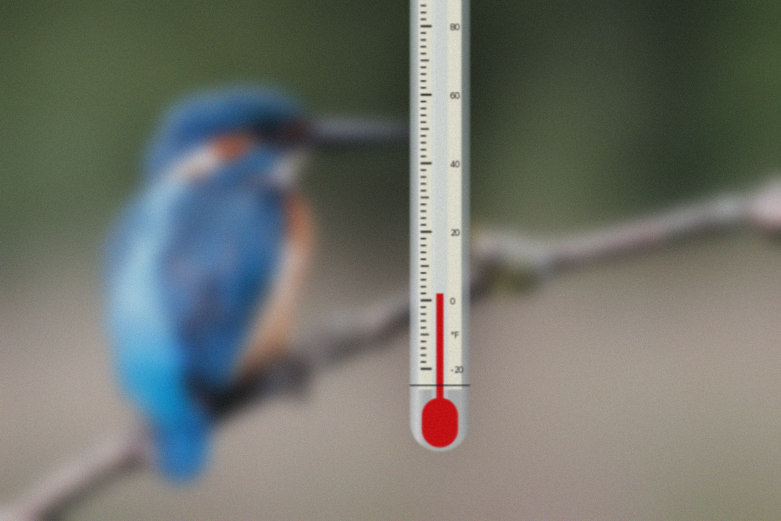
2 °F
